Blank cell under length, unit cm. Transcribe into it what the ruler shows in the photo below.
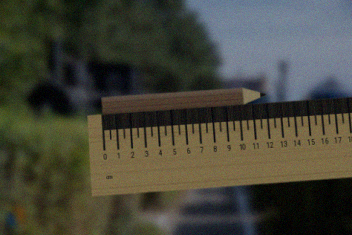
12 cm
